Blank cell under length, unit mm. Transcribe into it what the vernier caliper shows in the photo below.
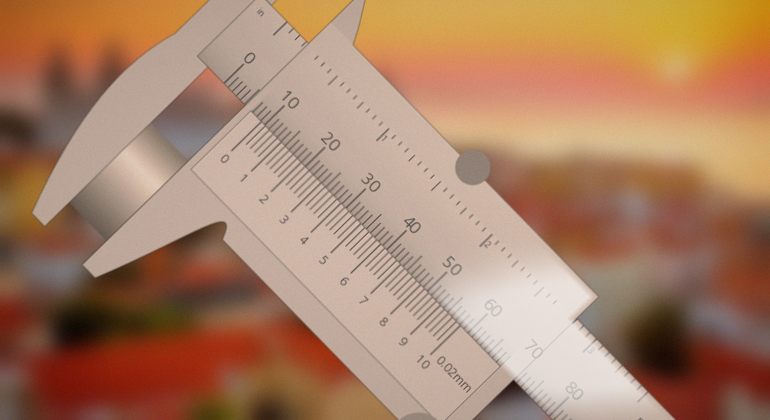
9.2 mm
